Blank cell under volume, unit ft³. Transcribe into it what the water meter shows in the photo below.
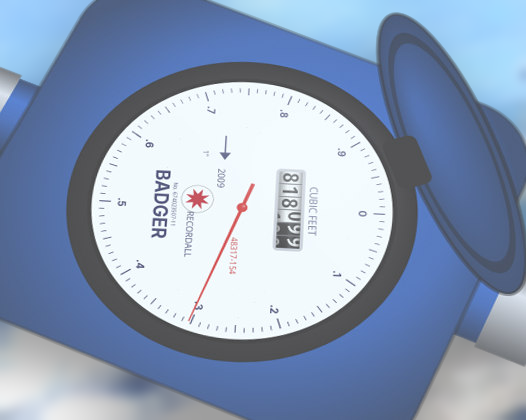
818099.30 ft³
